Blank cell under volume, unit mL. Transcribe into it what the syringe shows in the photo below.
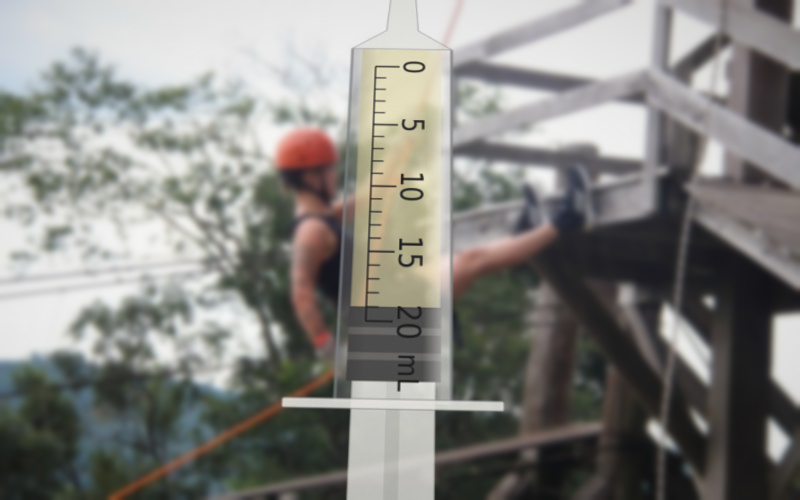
19 mL
